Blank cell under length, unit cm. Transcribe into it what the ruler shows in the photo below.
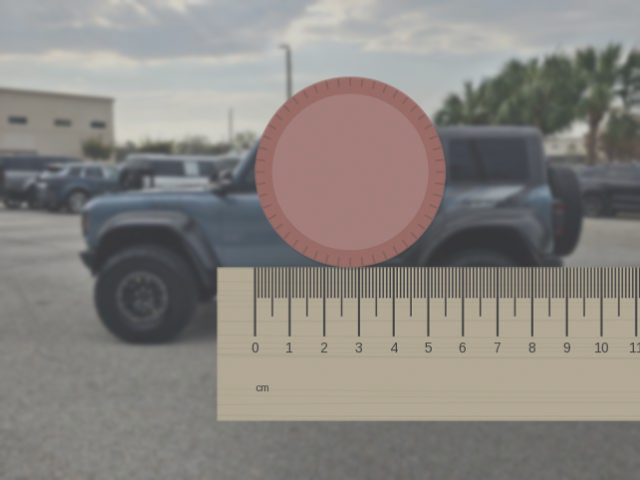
5.5 cm
